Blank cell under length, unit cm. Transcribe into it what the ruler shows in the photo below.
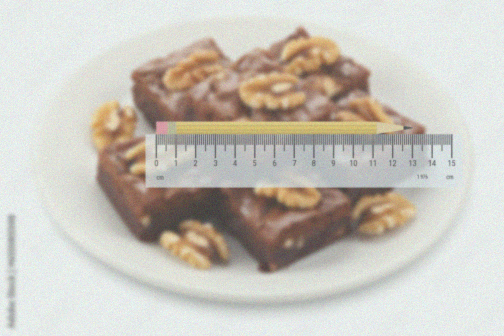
13 cm
